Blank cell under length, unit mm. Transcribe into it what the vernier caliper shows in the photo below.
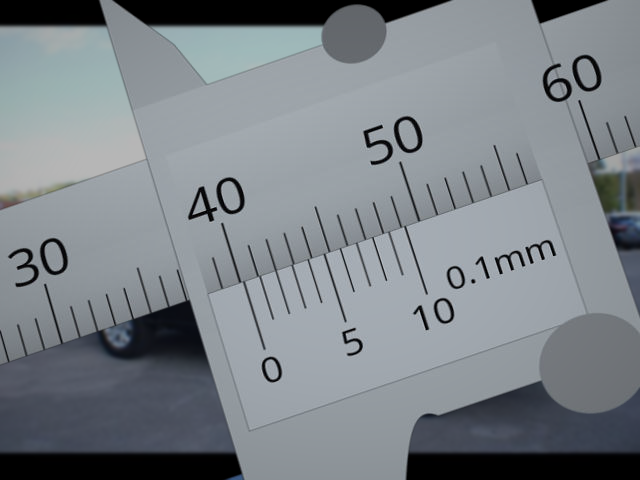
40.2 mm
